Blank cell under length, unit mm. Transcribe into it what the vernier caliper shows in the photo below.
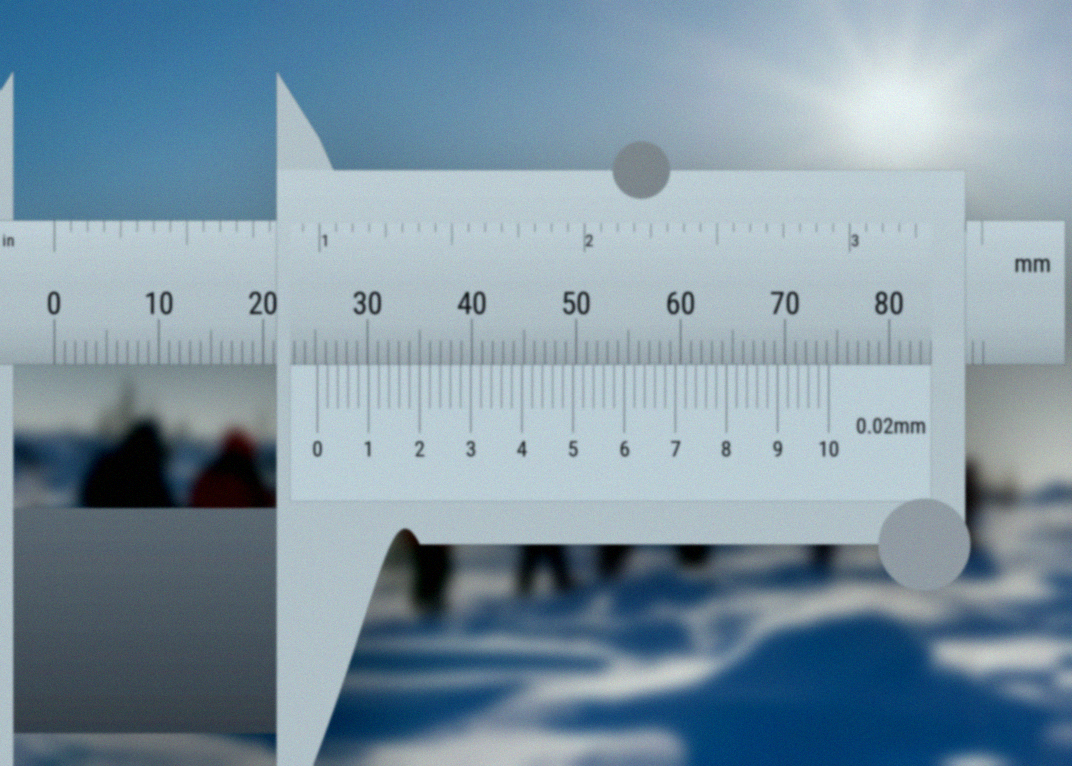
25.2 mm
